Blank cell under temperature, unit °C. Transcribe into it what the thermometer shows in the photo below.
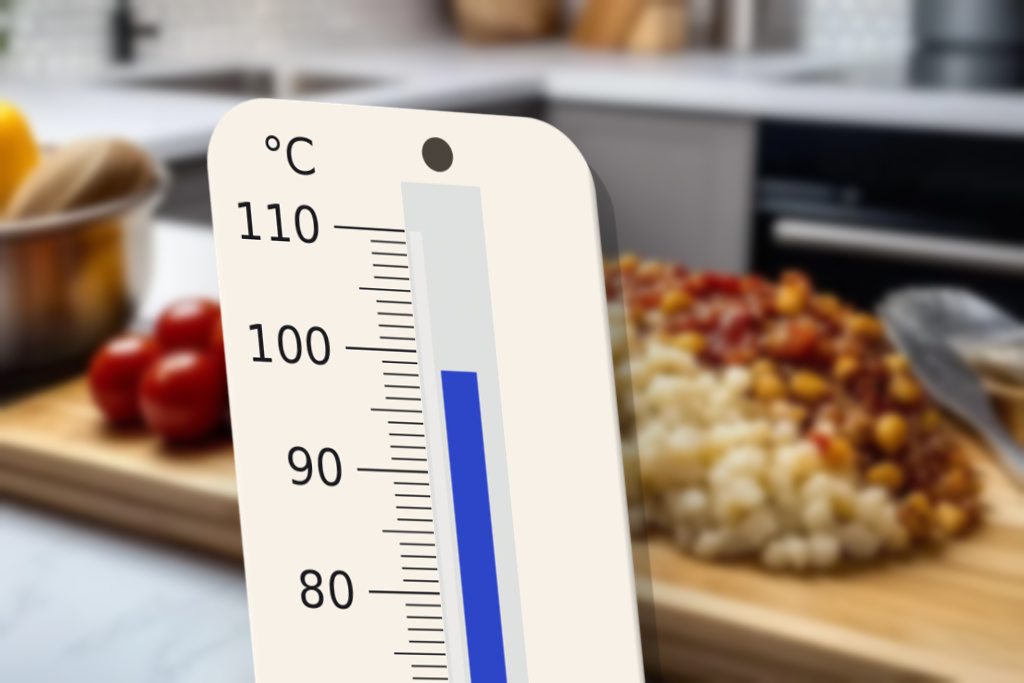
98.5 °C
